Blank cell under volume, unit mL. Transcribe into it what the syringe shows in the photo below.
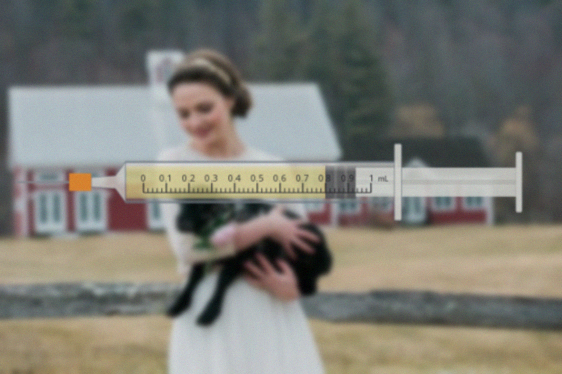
0.8 mL
